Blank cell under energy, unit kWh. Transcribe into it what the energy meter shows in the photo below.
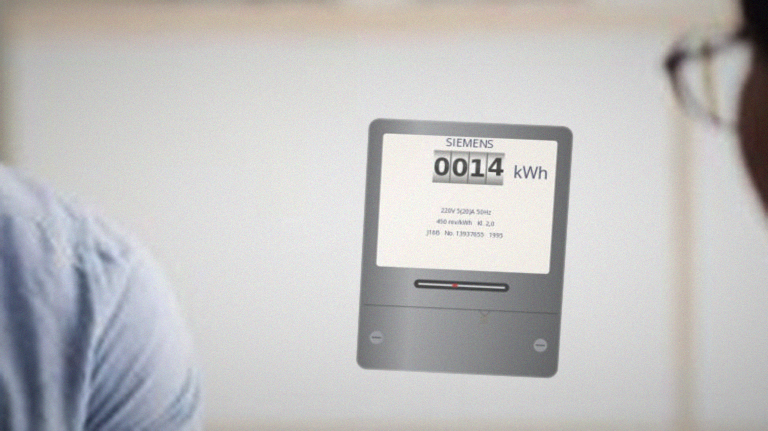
14 kWh
